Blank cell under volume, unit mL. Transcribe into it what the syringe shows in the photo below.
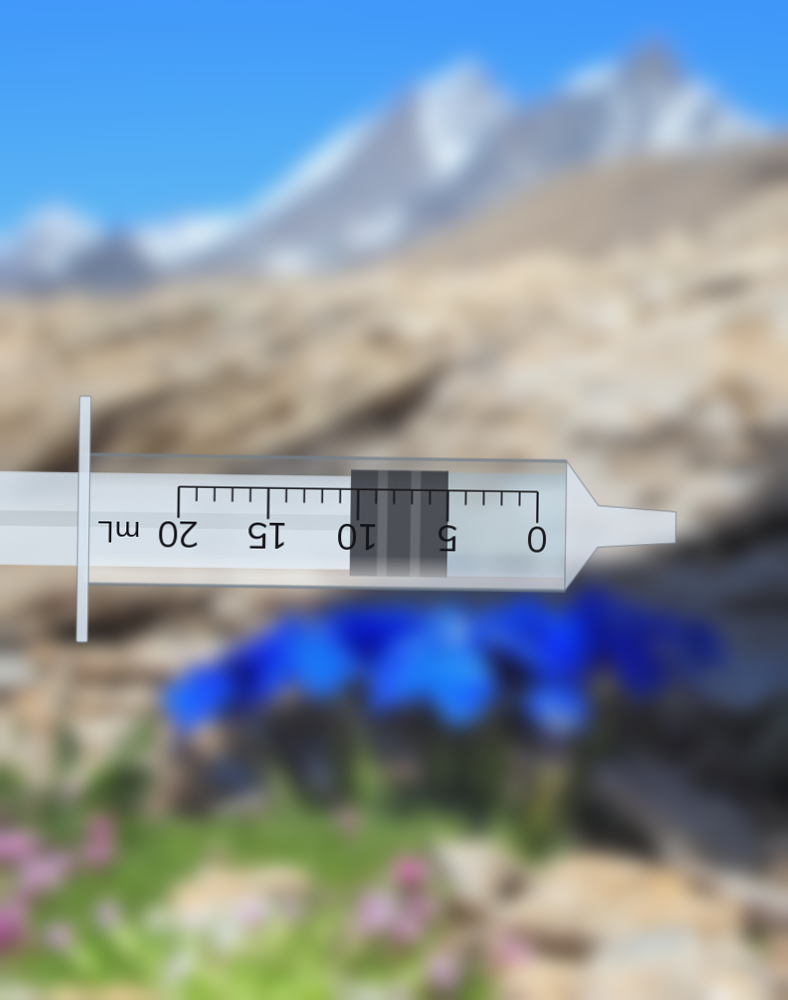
5 mL
